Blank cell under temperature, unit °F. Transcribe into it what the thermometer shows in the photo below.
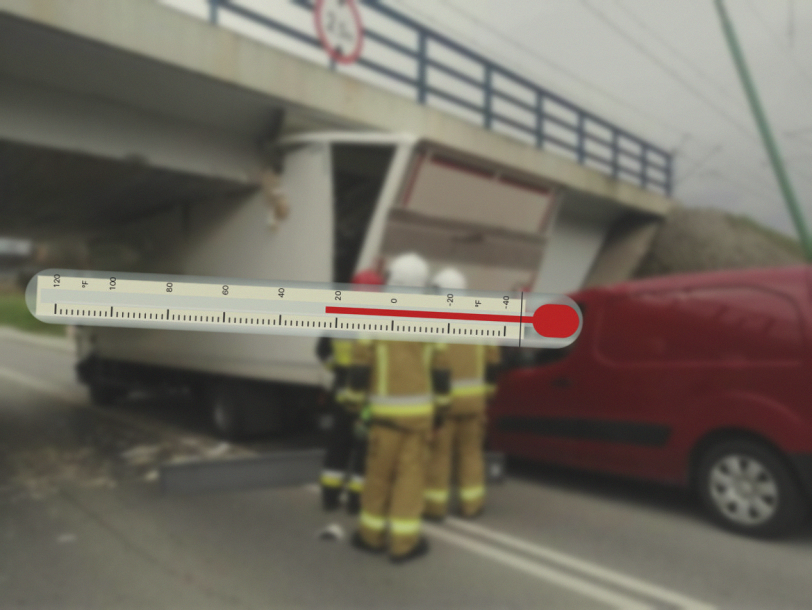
24 °F
